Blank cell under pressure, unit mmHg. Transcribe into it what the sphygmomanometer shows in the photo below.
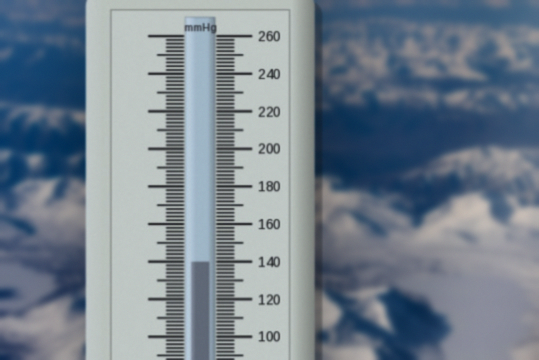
140 mmHg
